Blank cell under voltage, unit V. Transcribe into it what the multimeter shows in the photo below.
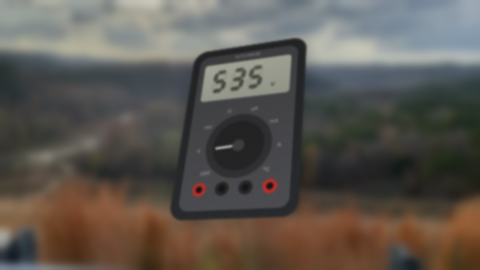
535 V
